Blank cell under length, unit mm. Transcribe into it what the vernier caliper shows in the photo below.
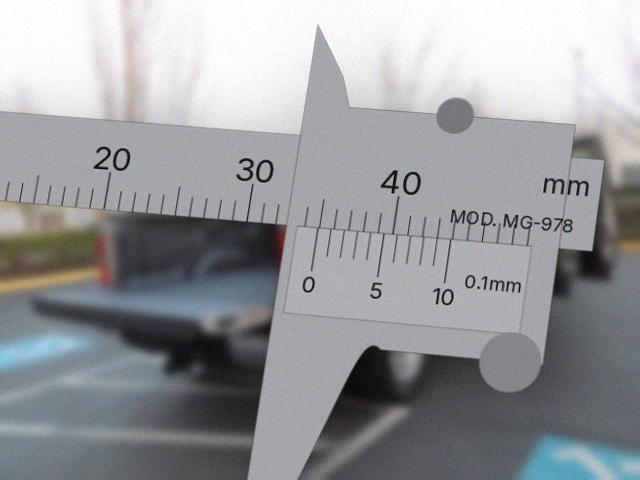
34.9 mm
